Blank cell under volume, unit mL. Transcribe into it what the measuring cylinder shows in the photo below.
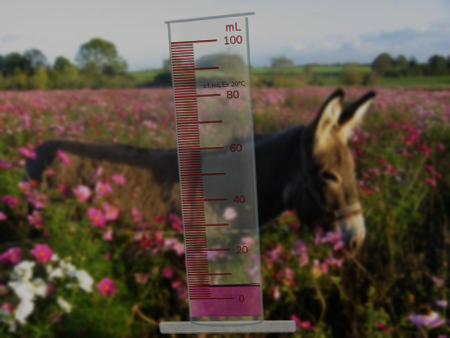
5 mL
